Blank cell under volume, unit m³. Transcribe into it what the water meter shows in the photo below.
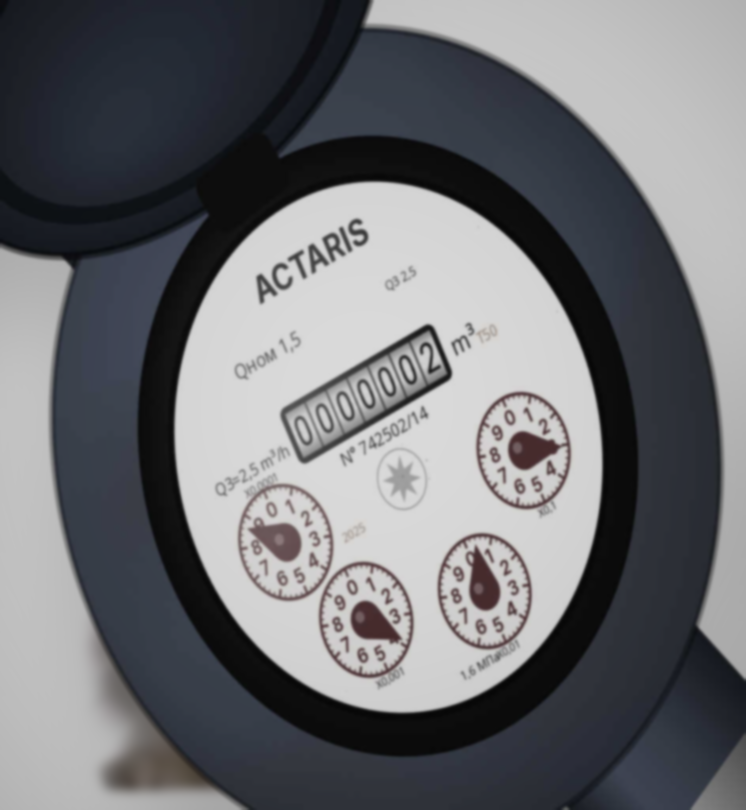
2.3038 m³
